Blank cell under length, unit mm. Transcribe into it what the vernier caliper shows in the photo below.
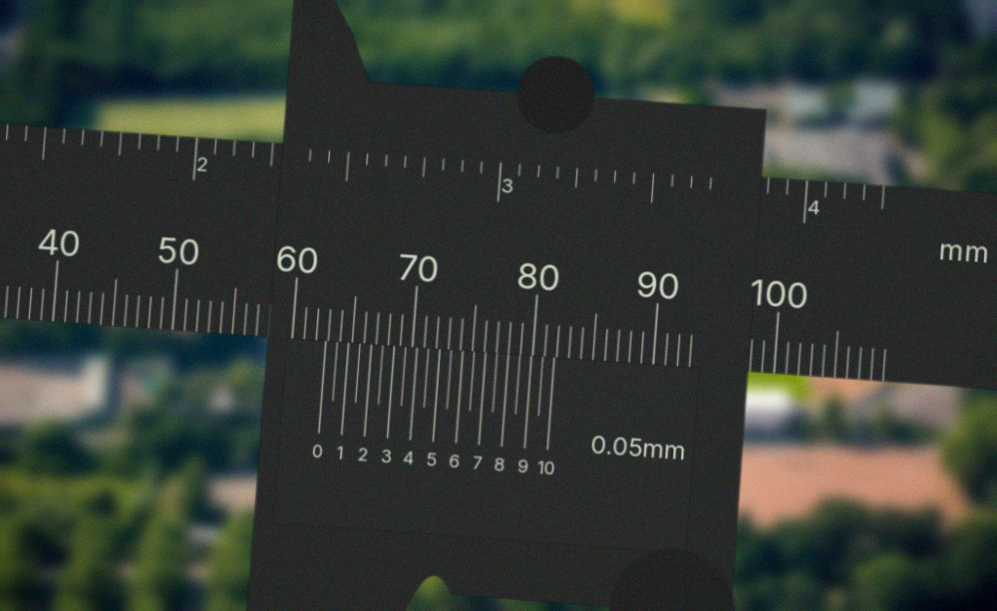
62.8 mm
